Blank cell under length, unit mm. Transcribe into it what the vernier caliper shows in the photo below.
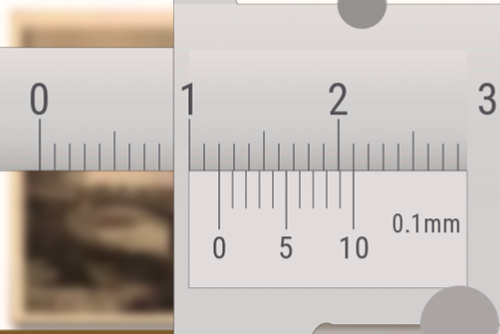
12.0 mm
